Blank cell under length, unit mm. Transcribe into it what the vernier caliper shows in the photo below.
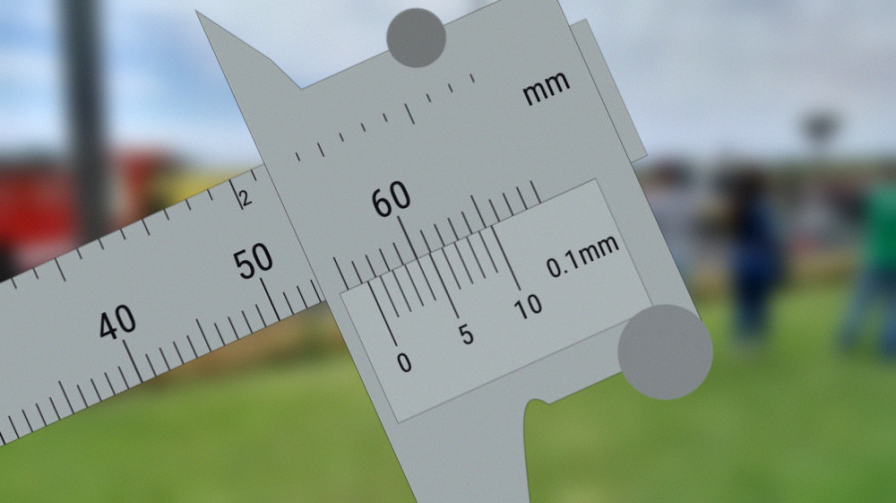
56.4 mm
